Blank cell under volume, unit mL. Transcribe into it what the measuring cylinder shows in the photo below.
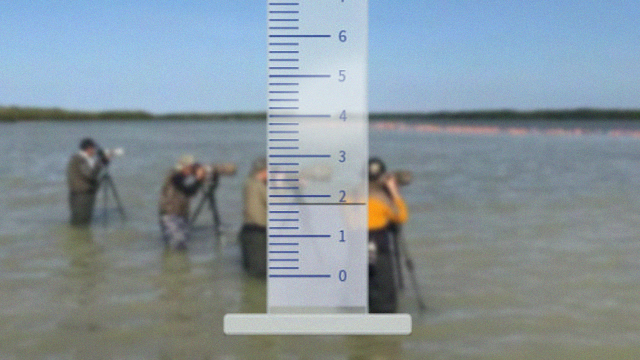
1.8 mL
